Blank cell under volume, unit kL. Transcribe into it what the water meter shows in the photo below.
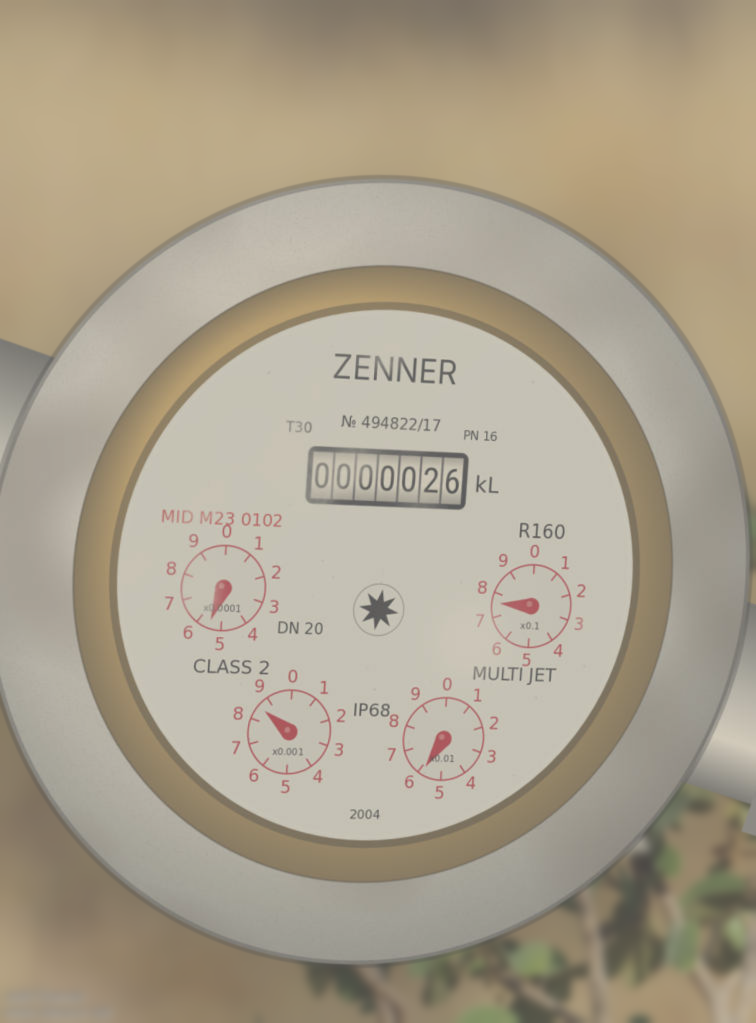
26.7585 kL
